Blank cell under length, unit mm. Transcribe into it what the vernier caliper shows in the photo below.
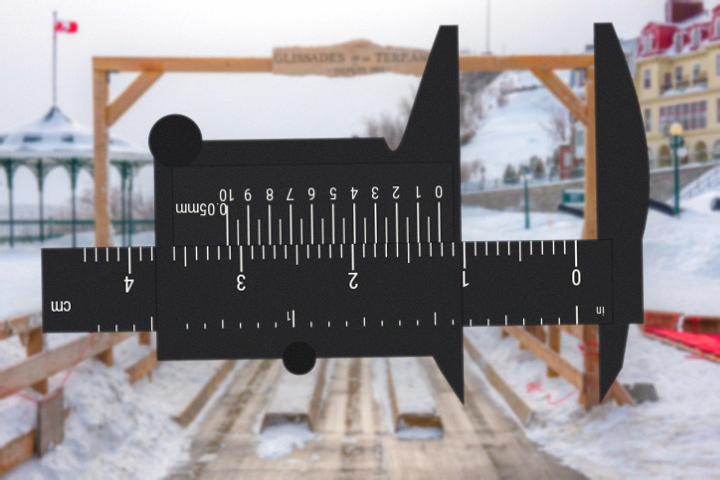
12.2 mm
